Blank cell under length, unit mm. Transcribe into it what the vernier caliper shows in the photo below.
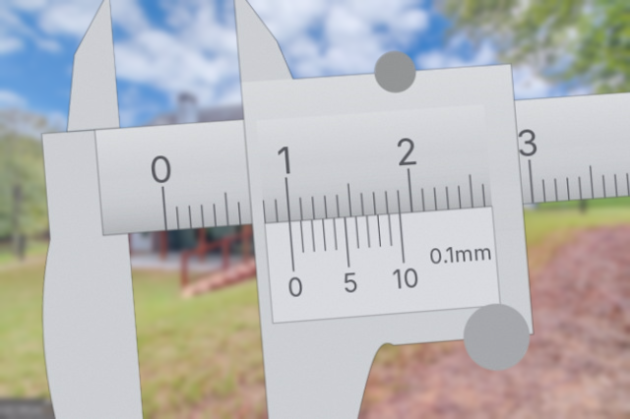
10.0 mm
